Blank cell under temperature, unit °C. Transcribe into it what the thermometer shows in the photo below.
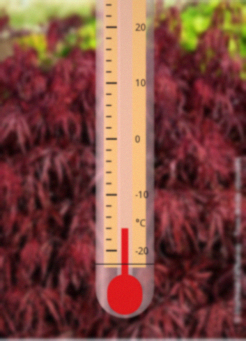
-16 °C
